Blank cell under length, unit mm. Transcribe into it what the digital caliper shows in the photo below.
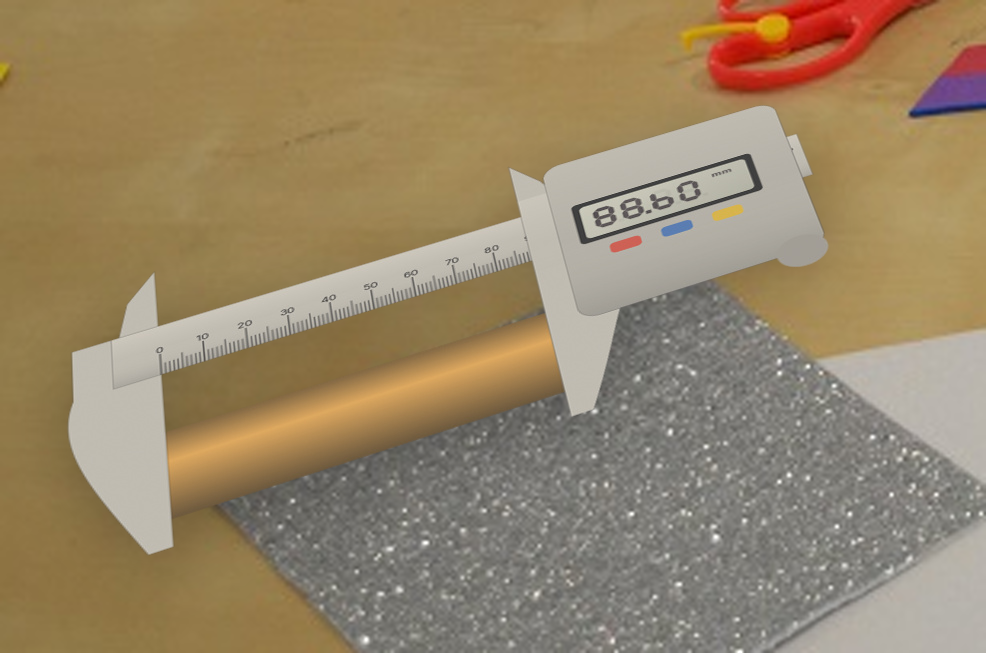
88.60 mm
